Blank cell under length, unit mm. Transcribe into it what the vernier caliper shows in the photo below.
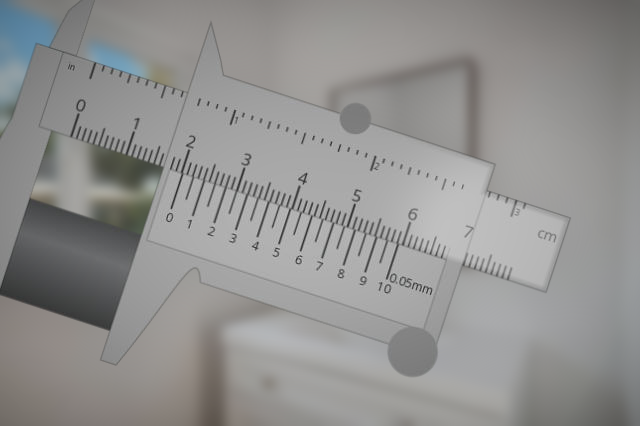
20.2 mm
